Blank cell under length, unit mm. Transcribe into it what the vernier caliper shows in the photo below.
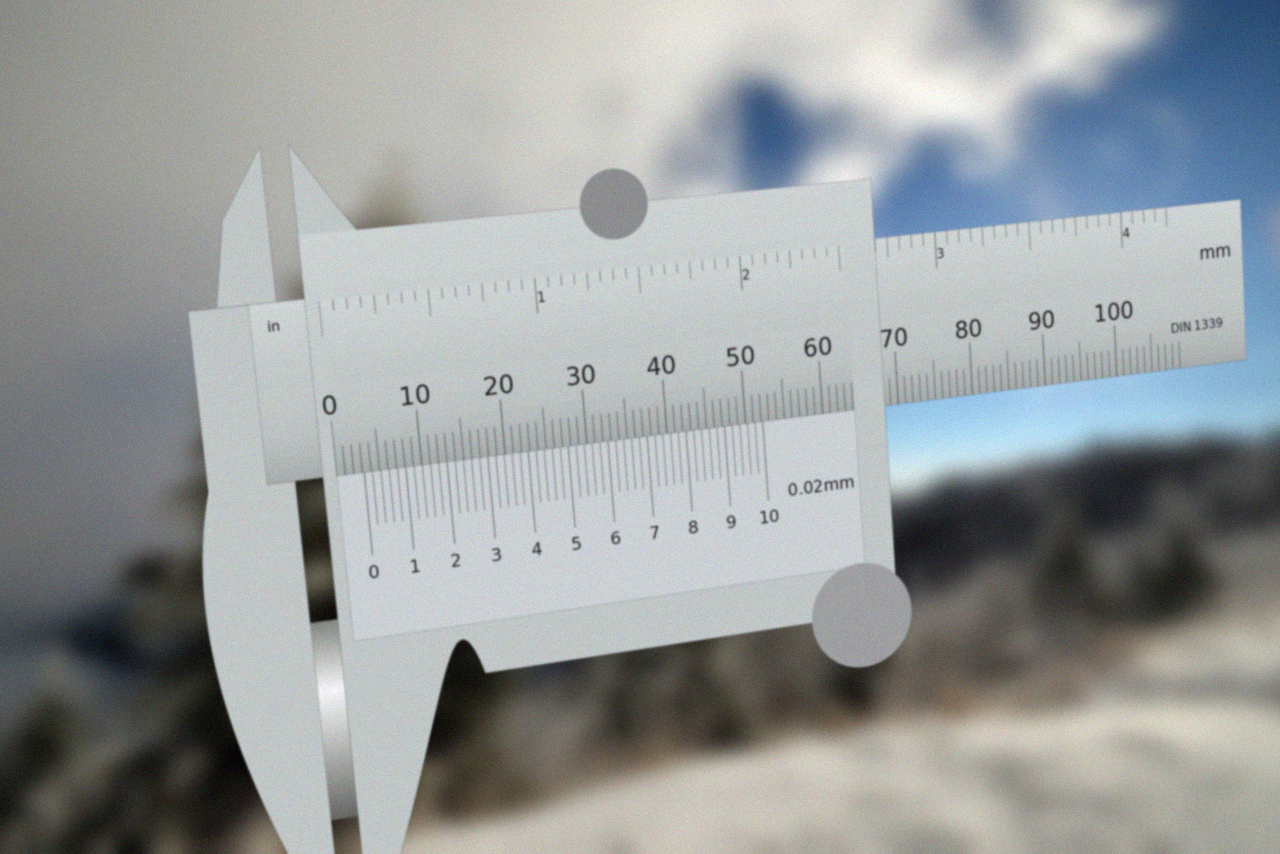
3.2 mm
